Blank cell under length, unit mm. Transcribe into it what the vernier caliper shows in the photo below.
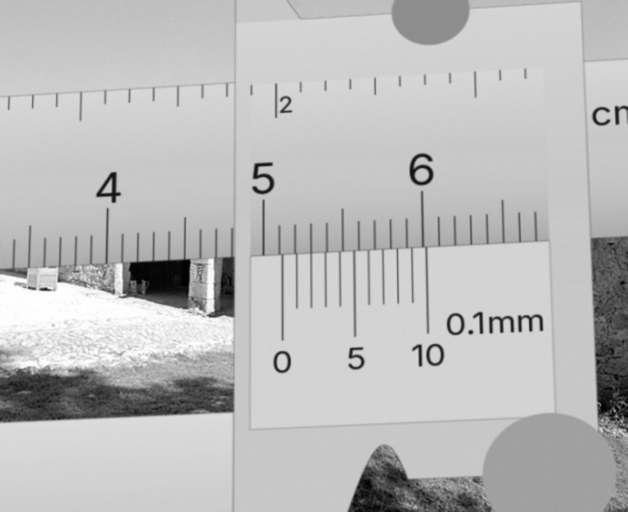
51.2 mm
